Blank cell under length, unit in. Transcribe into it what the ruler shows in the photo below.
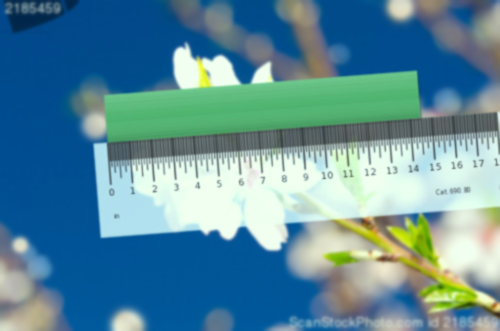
14.5 in
